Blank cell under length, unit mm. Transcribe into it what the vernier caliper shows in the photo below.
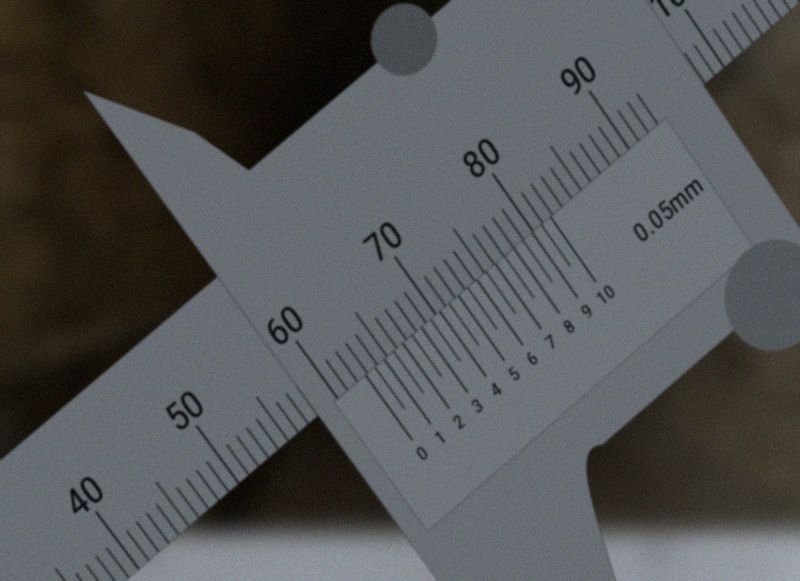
62.8 mm
